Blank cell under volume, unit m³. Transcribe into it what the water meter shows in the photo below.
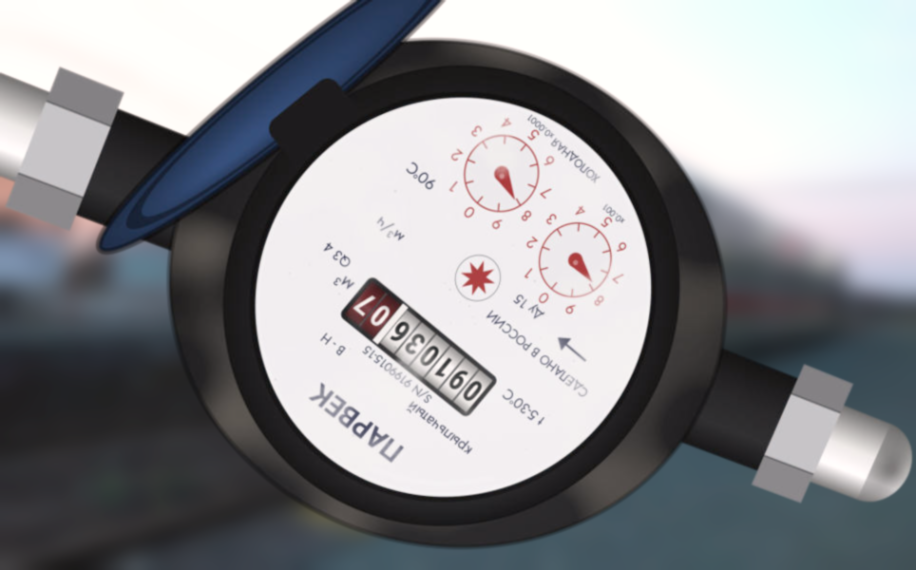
91036.0778 m³
